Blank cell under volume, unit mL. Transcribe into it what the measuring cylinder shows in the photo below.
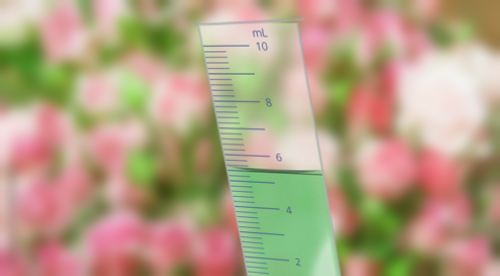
5.4 mL
